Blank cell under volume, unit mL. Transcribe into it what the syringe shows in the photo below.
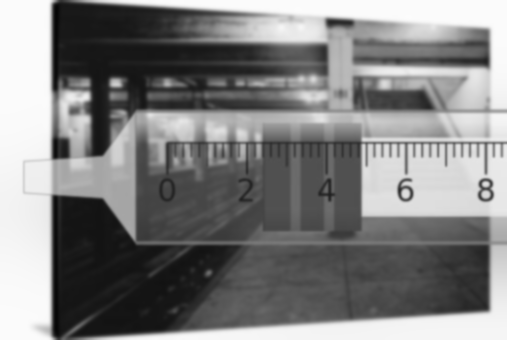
2.4 mL
